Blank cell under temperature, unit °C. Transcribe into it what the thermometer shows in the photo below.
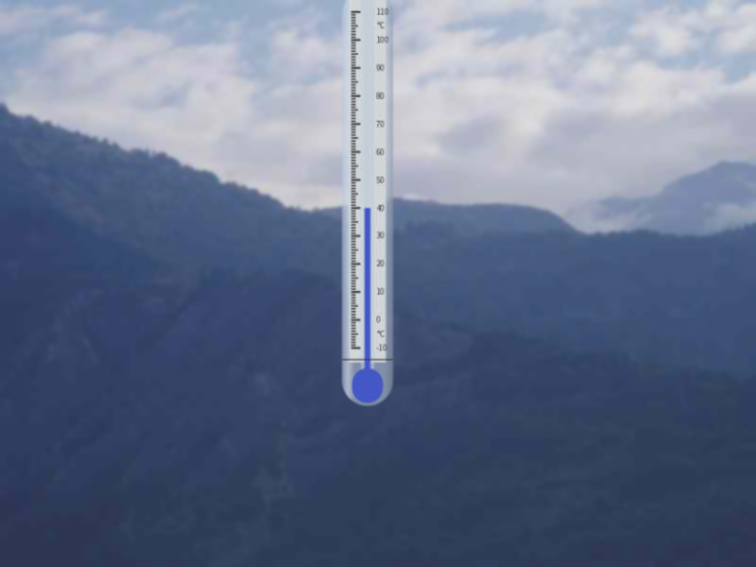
40 °C
